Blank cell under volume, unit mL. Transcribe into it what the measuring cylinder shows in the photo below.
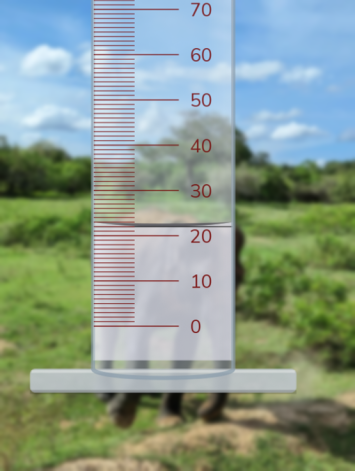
22 mL
